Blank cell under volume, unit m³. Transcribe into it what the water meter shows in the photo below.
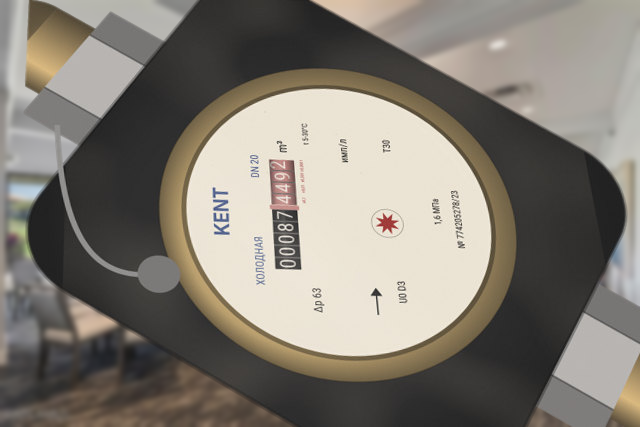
87.4492 m³
